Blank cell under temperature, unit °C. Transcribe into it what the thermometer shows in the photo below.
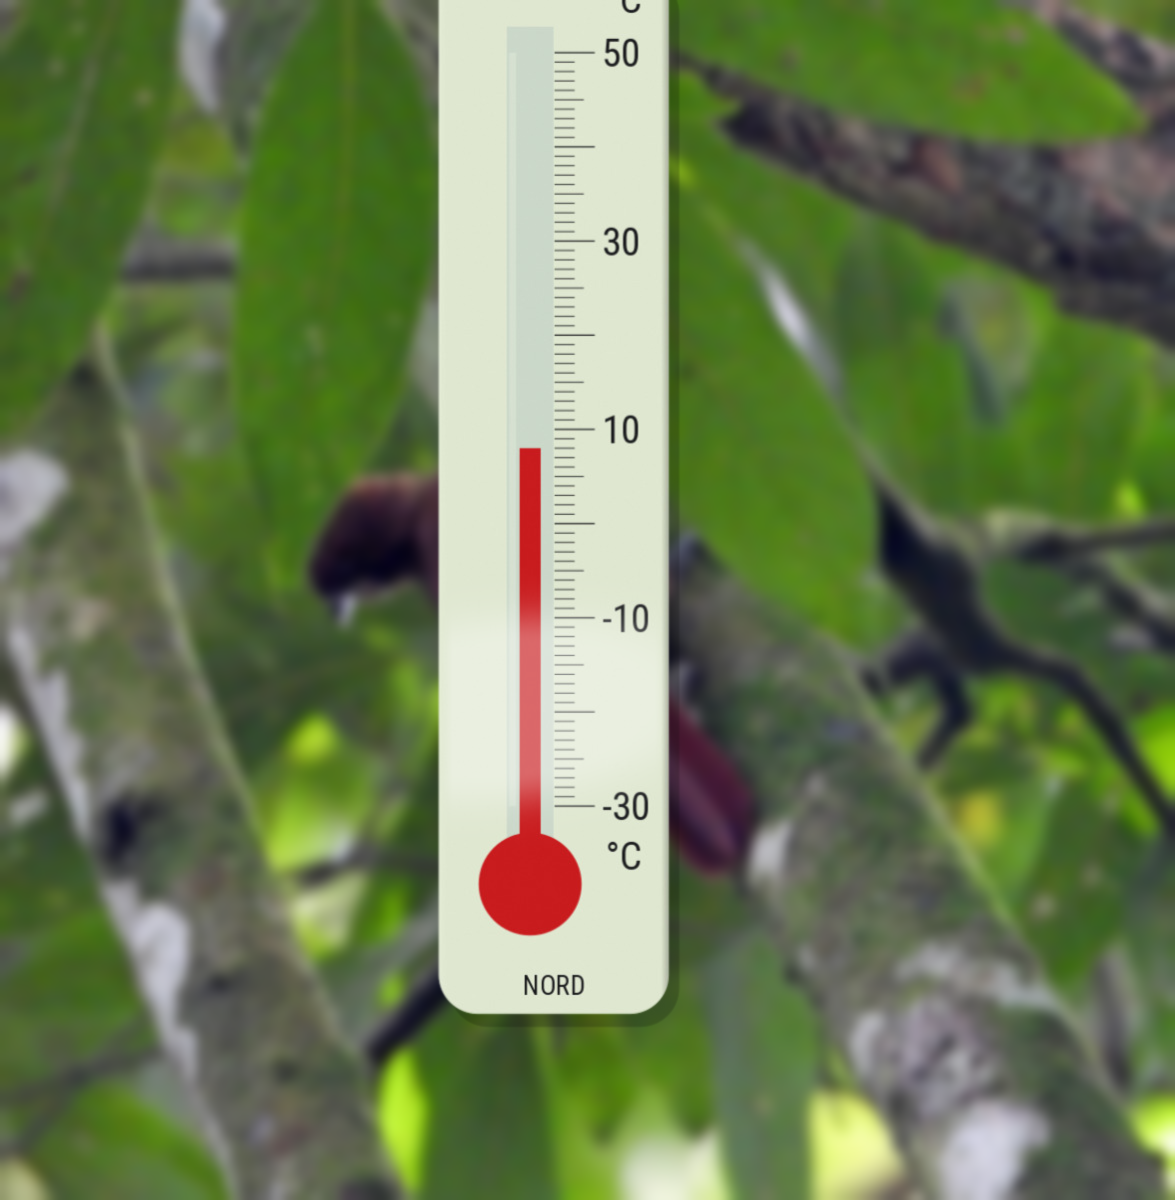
8 °C
